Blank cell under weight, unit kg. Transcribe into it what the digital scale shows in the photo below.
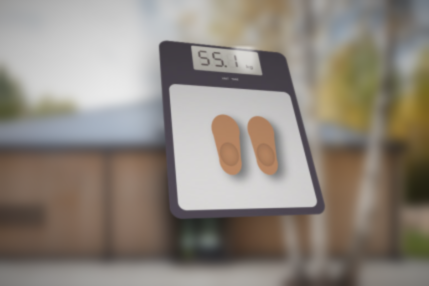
55.1 kg
